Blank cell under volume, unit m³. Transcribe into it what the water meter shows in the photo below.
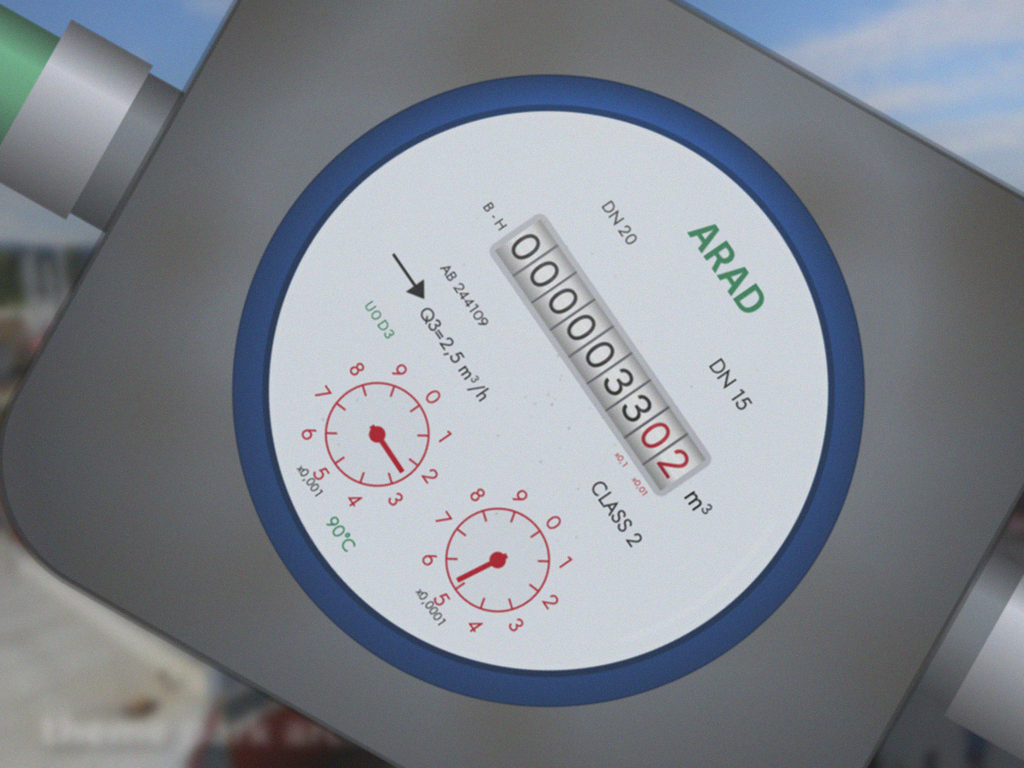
33.0225 m³
